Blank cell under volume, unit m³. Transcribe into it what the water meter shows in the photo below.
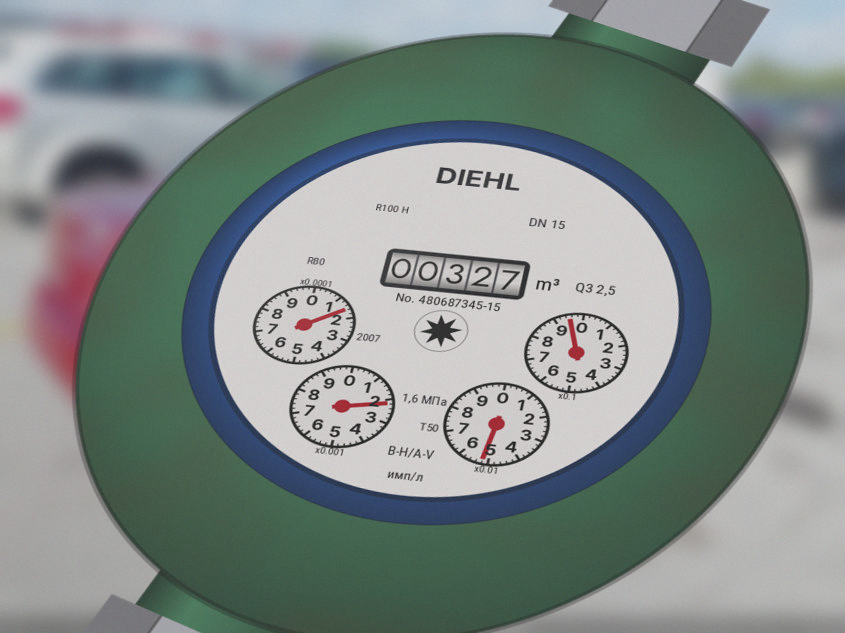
326.9521 m³
